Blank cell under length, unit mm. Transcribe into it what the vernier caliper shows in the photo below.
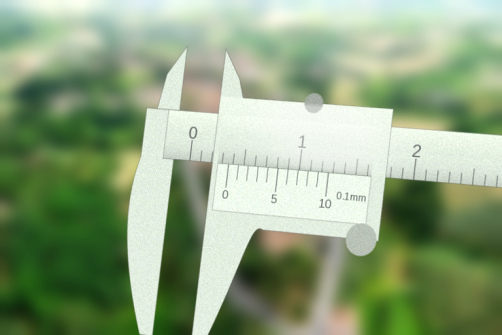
3.6 mm
